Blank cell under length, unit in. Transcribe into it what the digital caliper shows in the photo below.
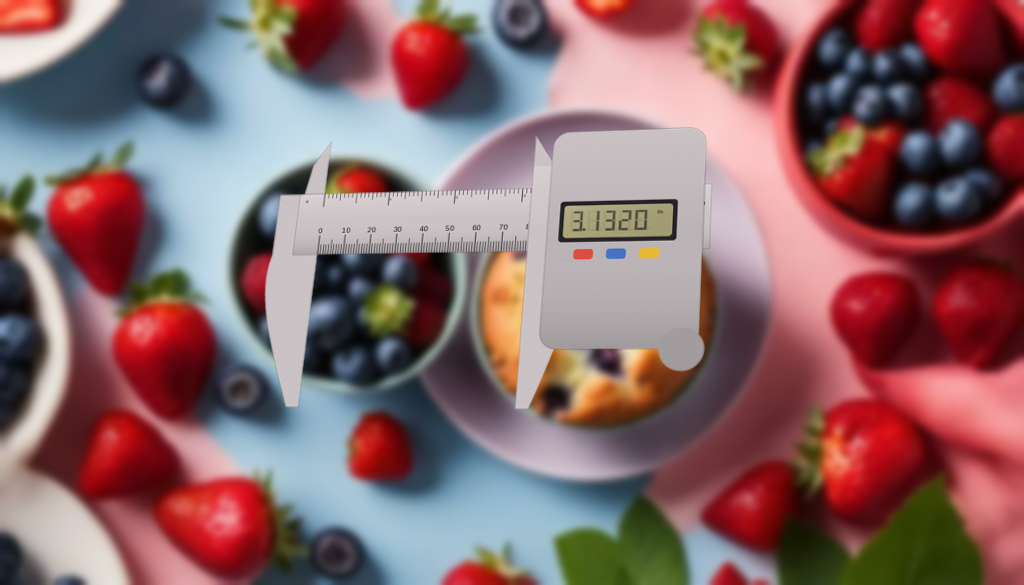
3.1320 in
